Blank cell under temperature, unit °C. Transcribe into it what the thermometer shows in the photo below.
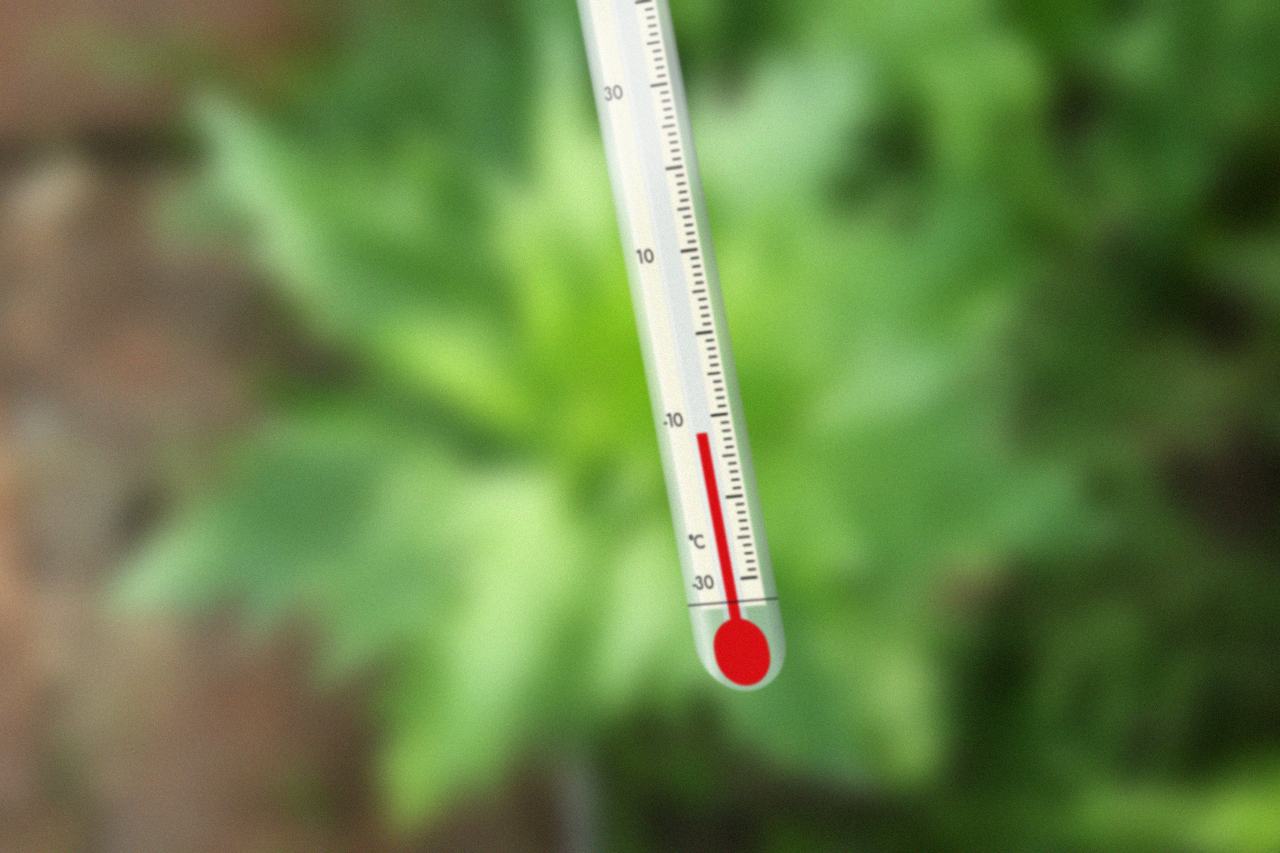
-12 °C
